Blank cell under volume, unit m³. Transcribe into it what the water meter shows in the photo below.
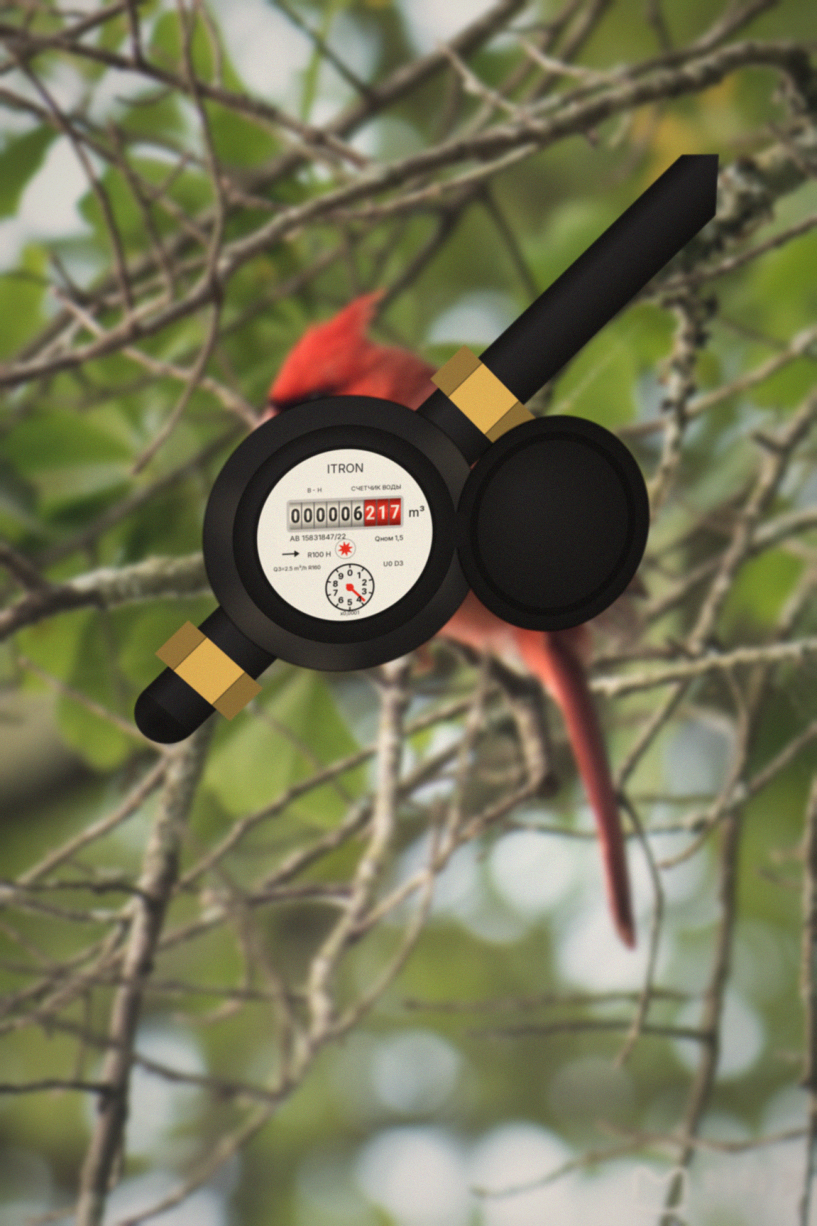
6.2173 m³
